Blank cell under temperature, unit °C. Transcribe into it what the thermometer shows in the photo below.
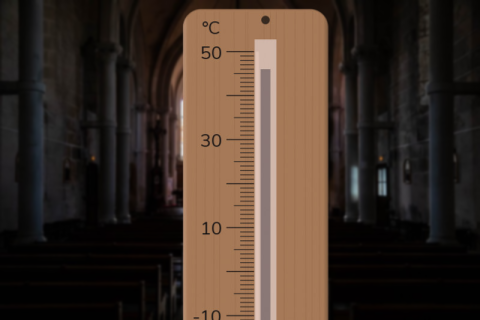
46 °C
